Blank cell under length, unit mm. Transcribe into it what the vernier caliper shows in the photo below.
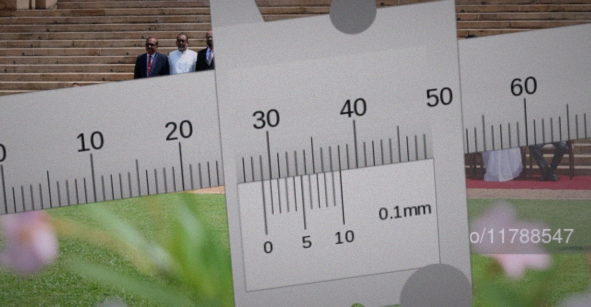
29.0 mm
